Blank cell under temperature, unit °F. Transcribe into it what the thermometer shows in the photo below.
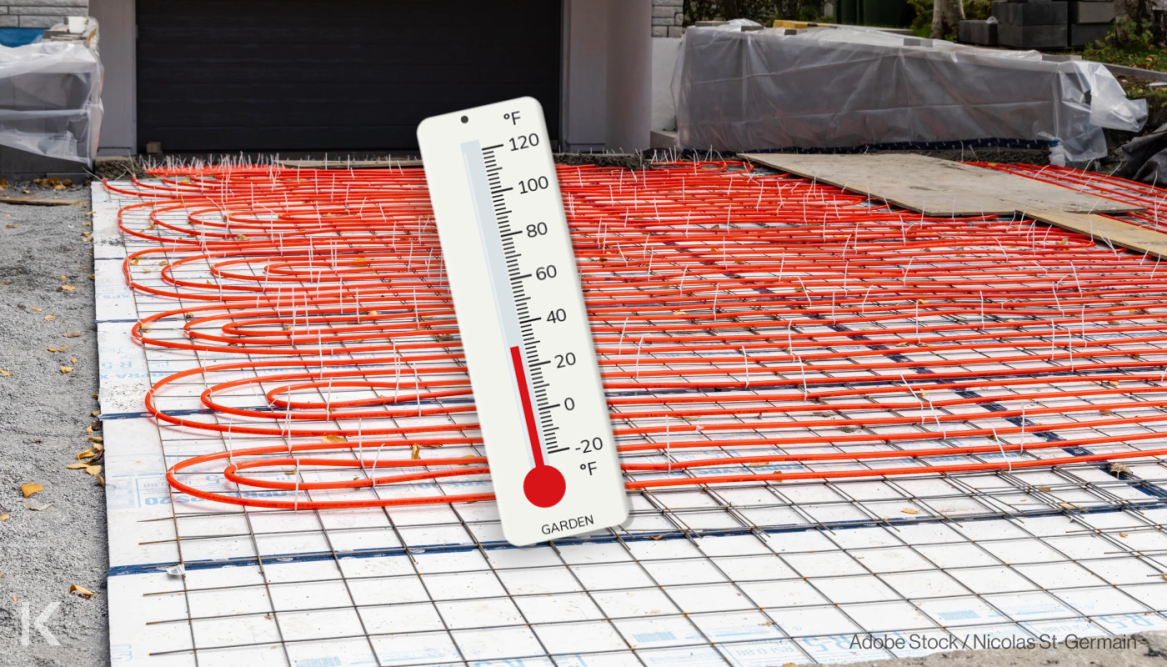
30 °F
